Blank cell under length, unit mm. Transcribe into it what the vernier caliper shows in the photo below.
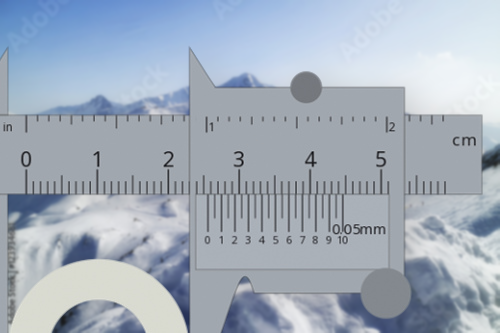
25.6 mm
